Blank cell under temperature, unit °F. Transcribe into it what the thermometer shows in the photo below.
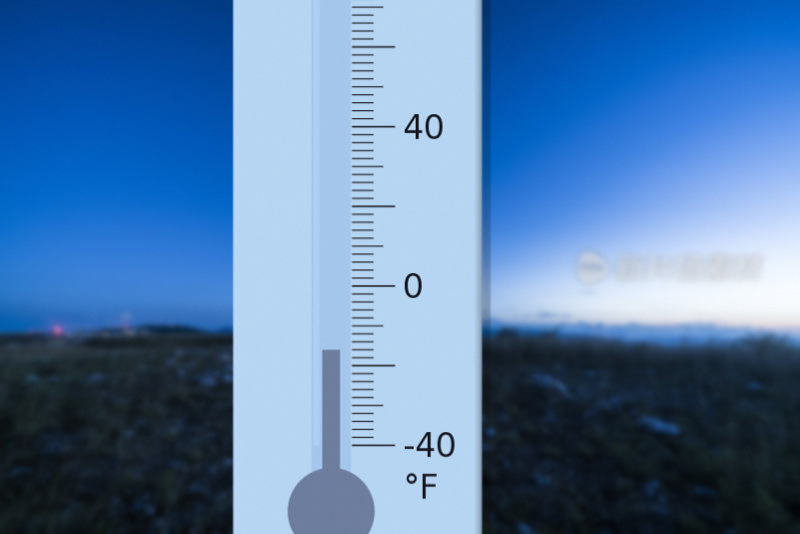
-16 °F
